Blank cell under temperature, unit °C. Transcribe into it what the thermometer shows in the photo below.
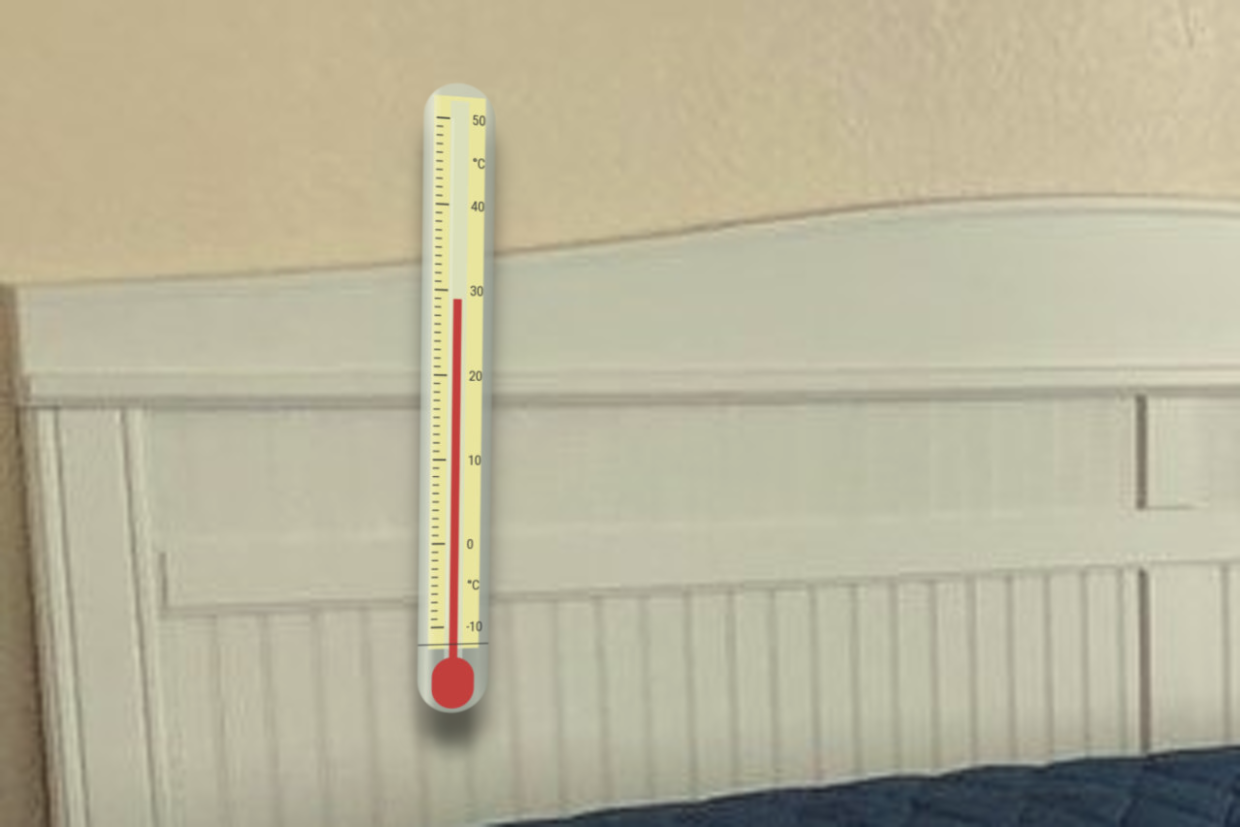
29 °C
